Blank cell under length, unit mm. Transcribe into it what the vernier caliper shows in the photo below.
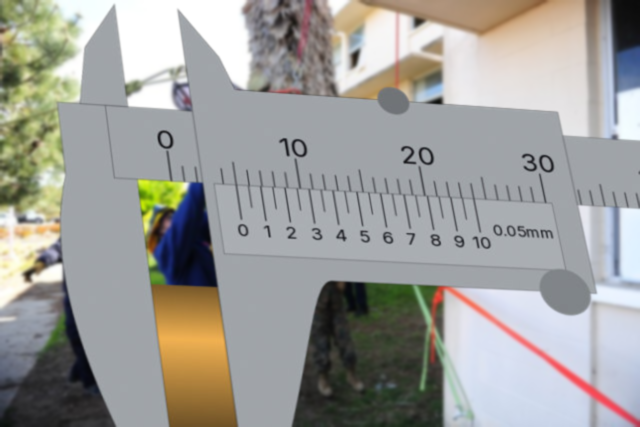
5.0 mm
